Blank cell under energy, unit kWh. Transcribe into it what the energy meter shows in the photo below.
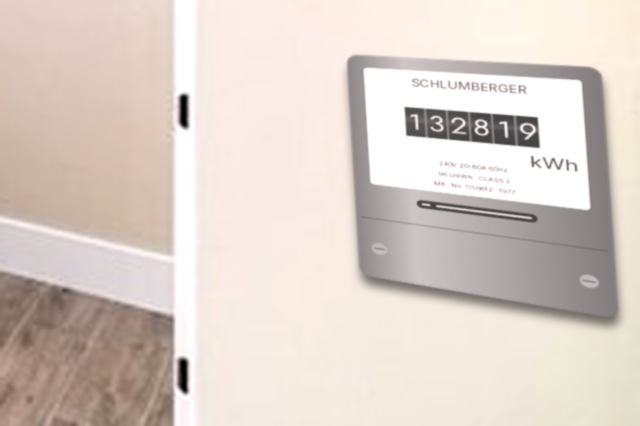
132819 kWh
